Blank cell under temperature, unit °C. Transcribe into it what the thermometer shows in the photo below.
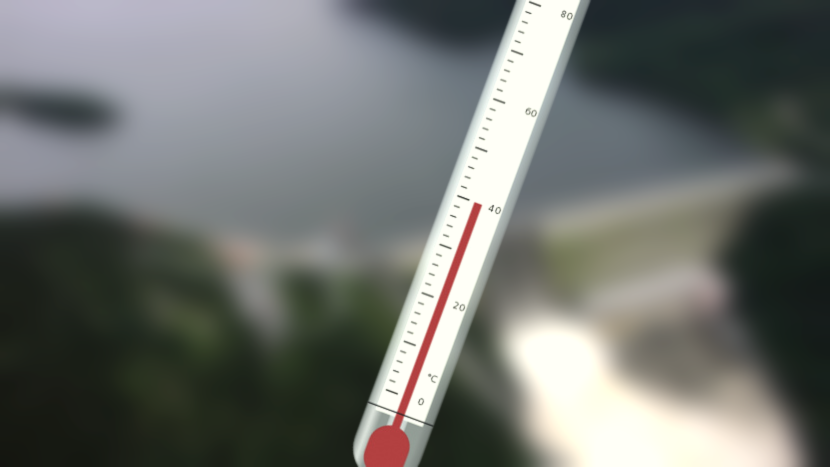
40 °C
